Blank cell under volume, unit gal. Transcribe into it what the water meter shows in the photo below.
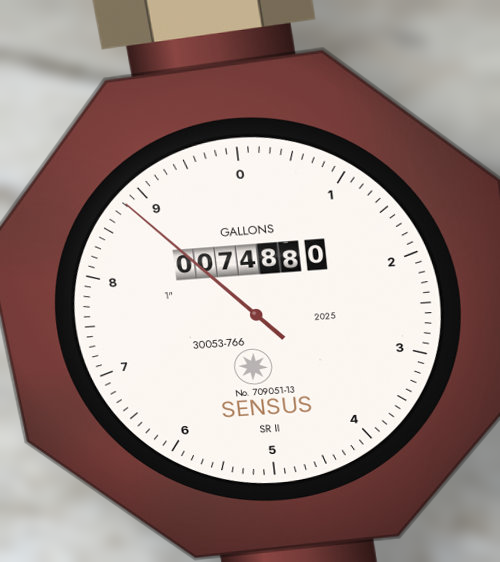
74878.8 gal
